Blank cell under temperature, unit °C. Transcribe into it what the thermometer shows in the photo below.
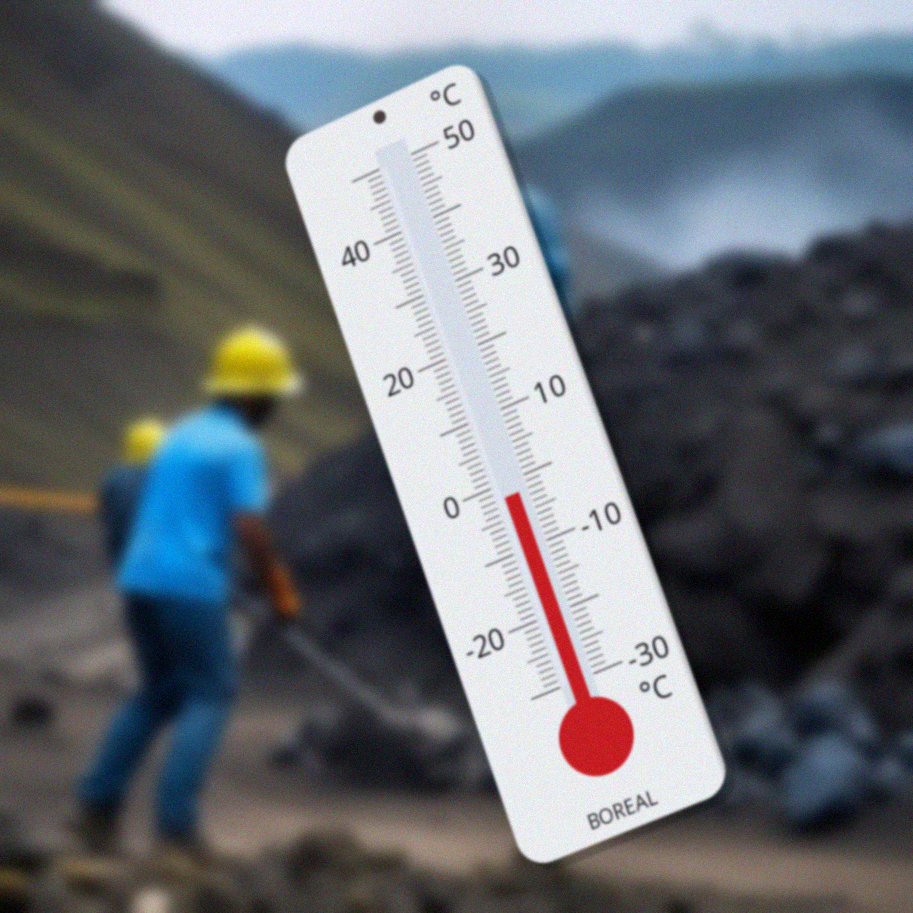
-2 °C
